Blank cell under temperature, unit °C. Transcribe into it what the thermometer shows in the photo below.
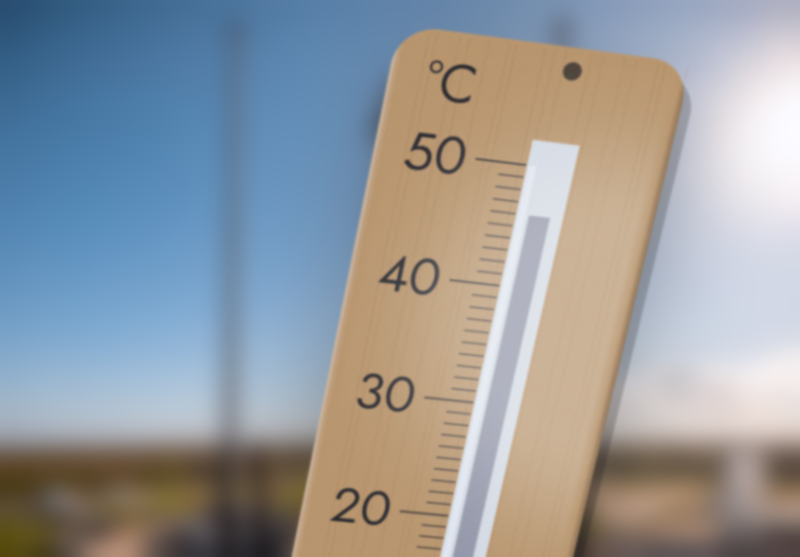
46 °C
